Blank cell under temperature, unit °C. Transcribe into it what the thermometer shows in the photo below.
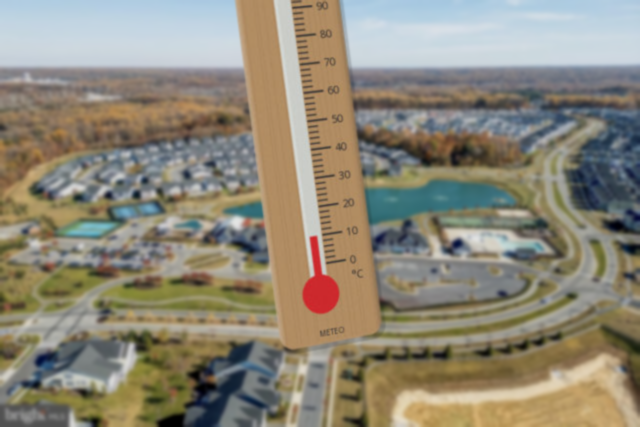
10 °C
